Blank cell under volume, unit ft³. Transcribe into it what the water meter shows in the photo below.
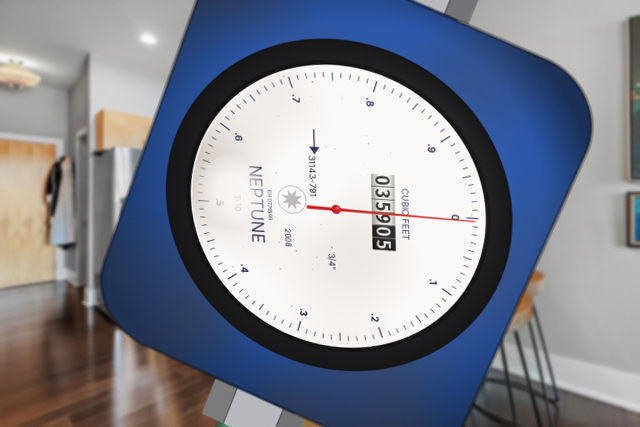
35905.00 ft³
